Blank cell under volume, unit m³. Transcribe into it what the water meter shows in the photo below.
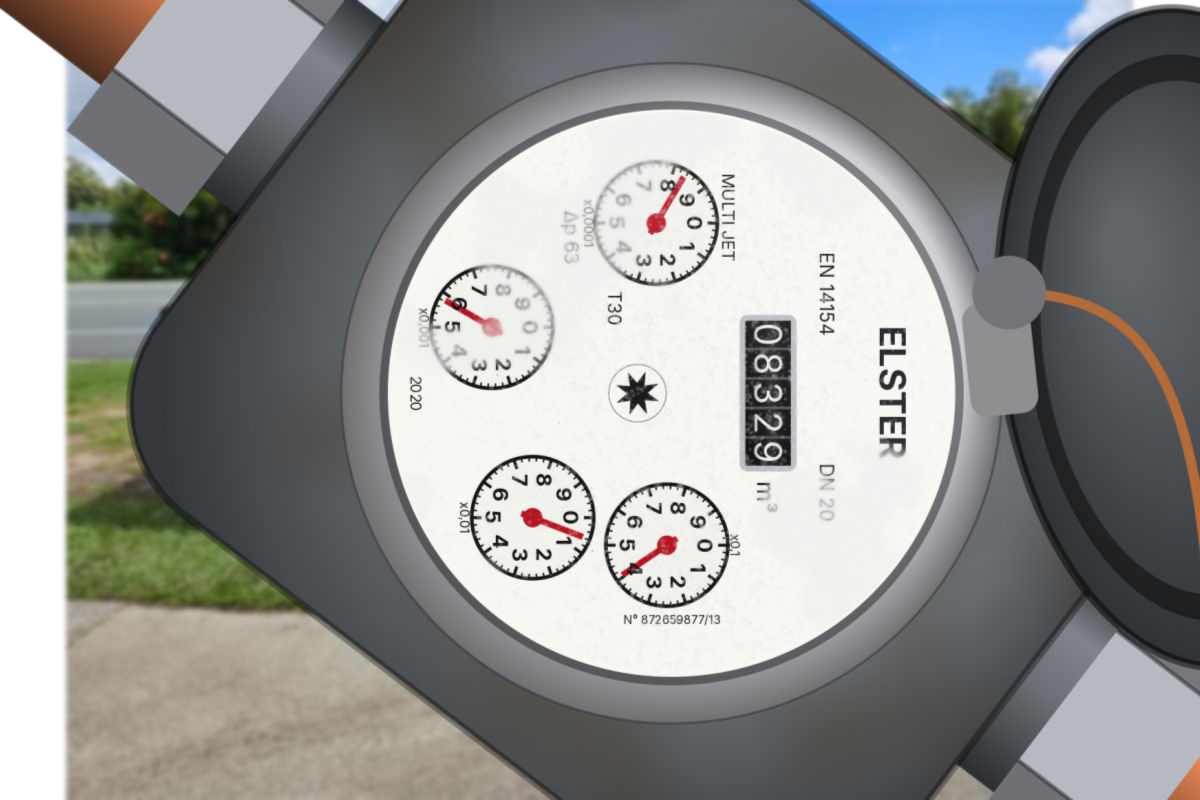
8329.4058 m³
